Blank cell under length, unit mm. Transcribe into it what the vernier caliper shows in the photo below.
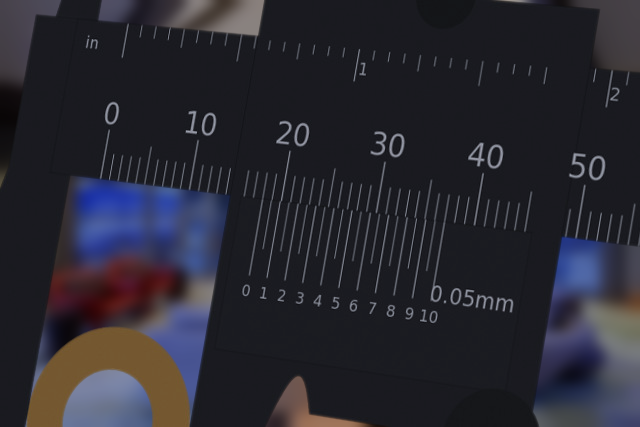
18.0 mm
